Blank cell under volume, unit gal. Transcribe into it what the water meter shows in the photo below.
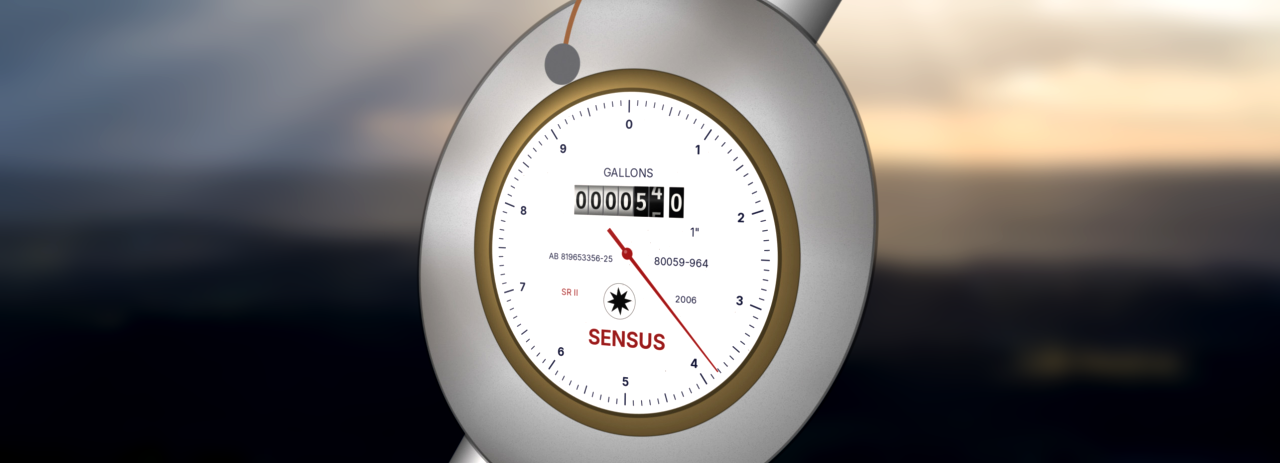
543.8 gal
